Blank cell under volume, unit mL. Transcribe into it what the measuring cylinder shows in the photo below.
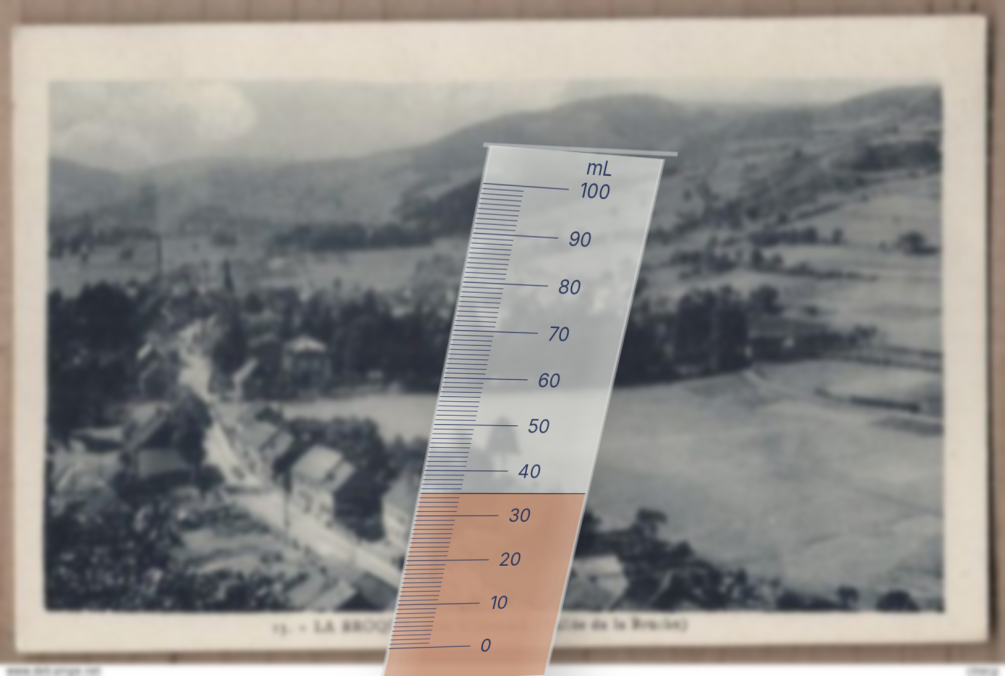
35 mL
